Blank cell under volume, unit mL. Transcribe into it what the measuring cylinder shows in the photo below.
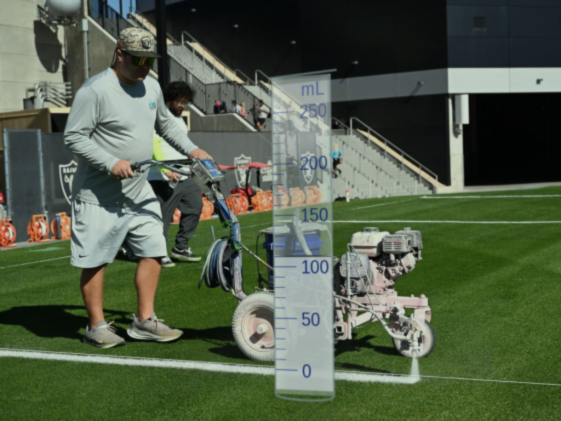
110 mL
